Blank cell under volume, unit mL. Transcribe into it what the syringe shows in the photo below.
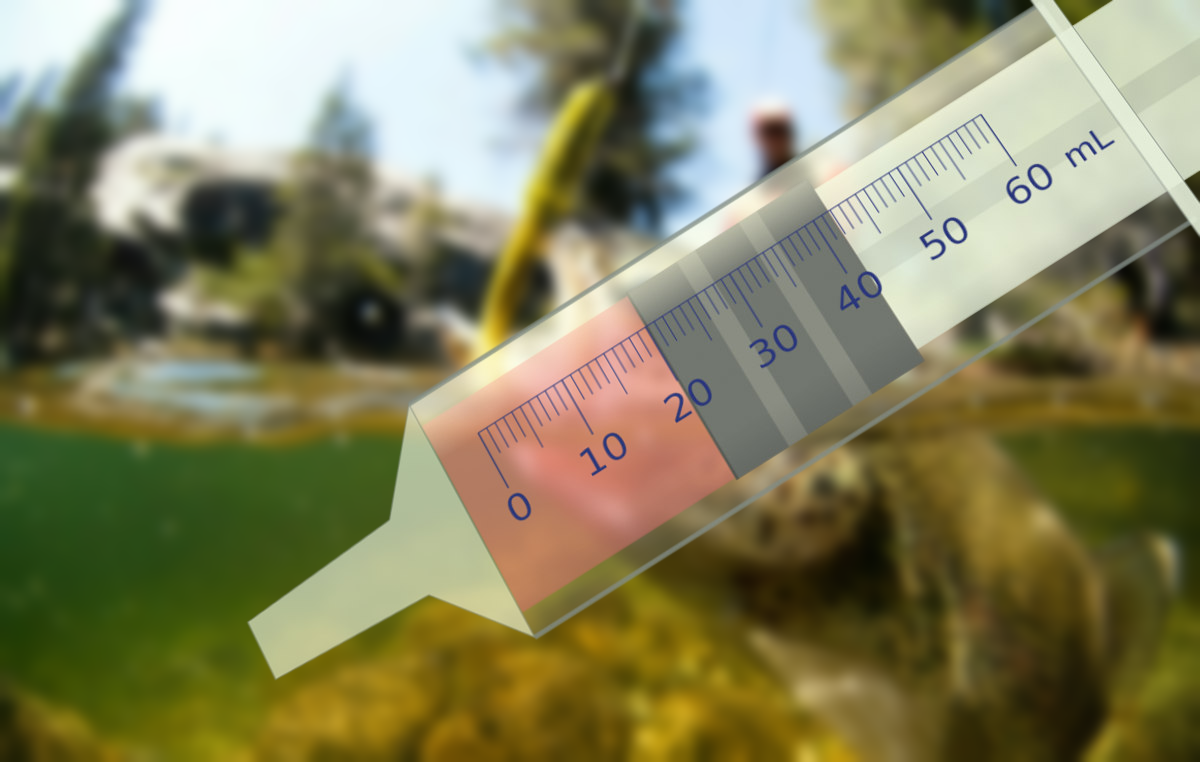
20 mL
